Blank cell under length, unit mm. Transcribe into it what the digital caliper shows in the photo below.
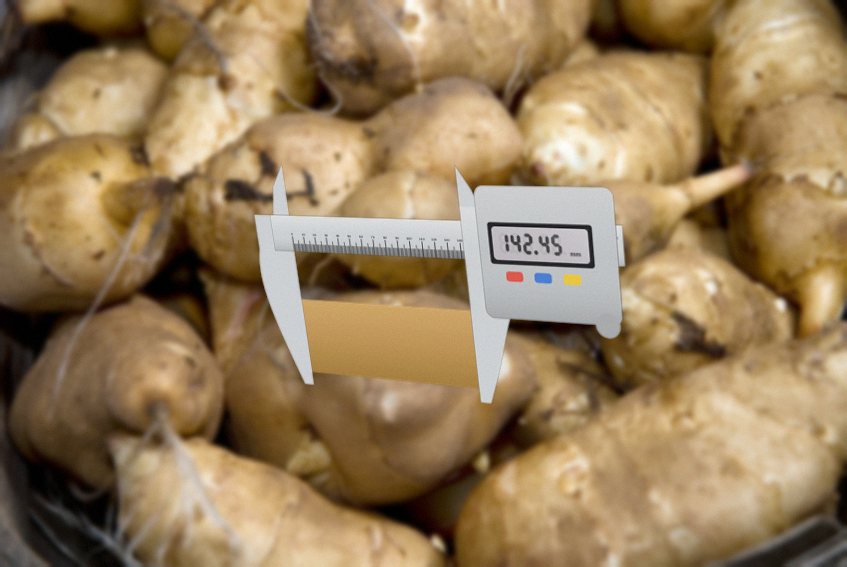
142.45 mm
